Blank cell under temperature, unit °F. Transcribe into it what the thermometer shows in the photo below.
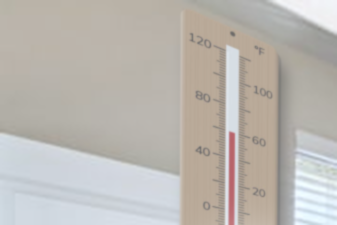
60 °F
